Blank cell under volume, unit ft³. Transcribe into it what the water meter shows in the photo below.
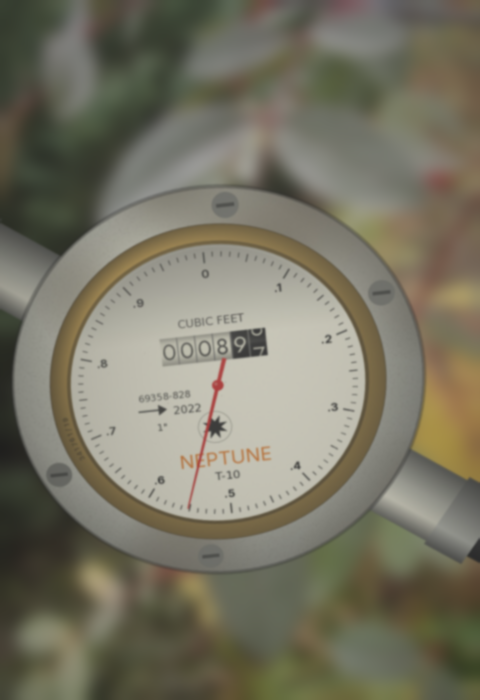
896.55 ft³
